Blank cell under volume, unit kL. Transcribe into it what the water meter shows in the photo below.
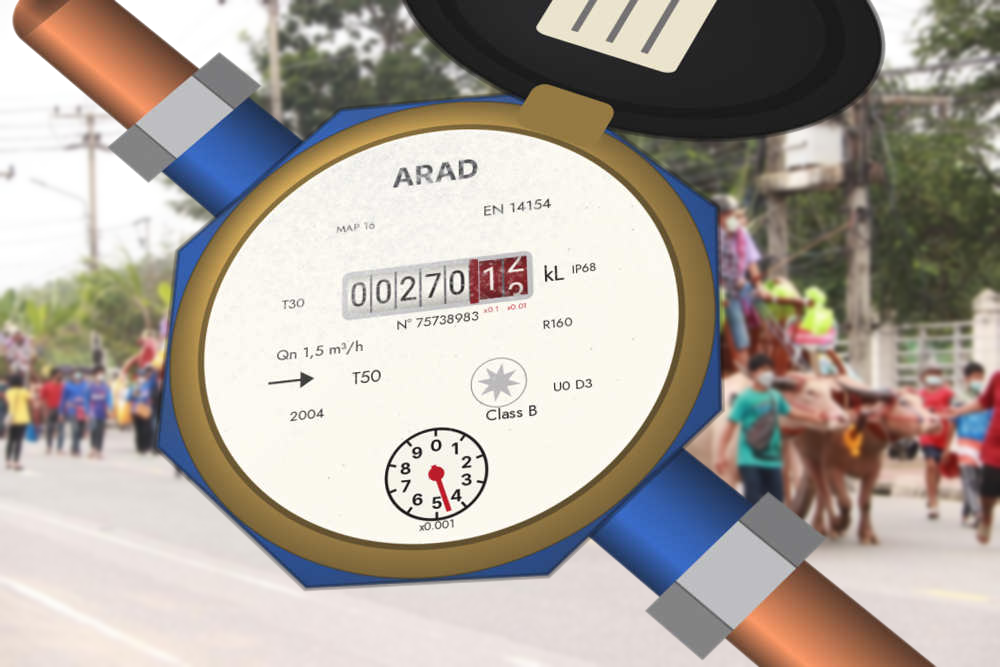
270.124 kL
